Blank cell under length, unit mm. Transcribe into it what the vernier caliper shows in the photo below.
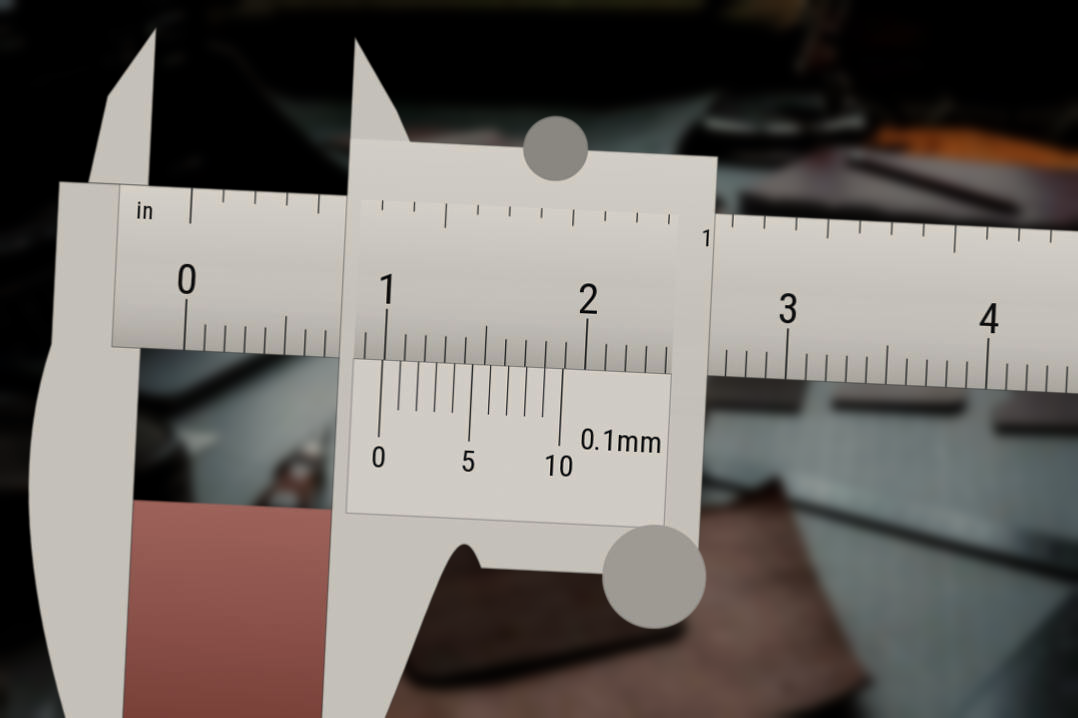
9.9 mm
